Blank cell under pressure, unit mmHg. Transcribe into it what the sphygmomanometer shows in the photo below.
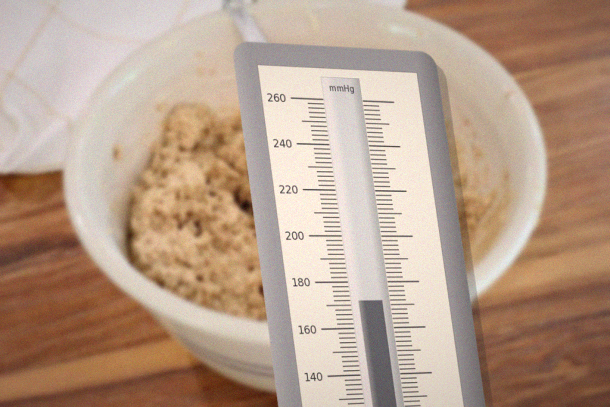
172 mmHg
